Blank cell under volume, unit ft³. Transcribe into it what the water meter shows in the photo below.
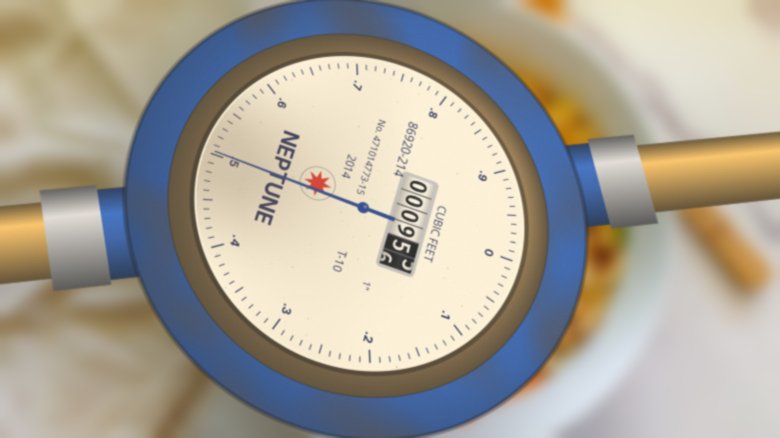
955.50 ft³
